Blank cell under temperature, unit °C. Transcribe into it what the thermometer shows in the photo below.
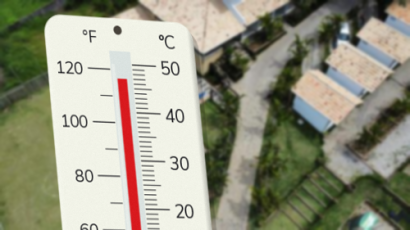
47 °C
